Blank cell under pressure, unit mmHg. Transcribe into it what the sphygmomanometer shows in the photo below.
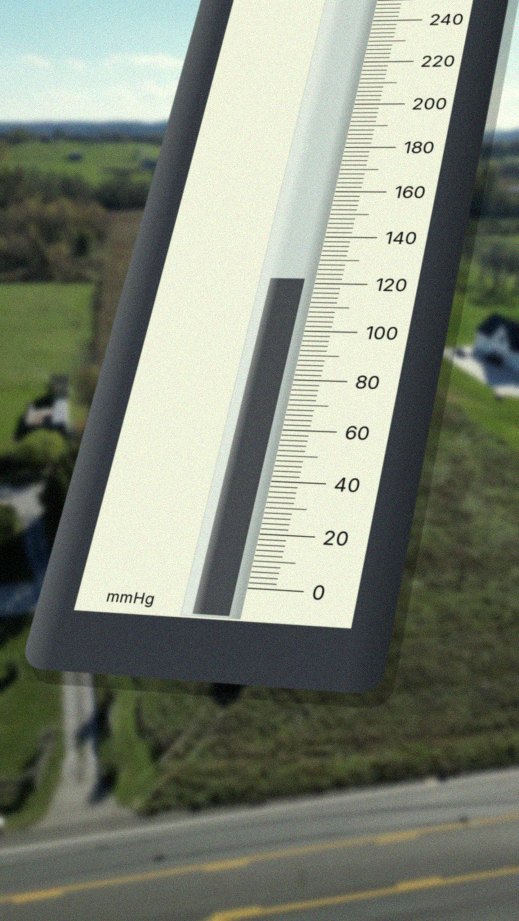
122 mmHg
